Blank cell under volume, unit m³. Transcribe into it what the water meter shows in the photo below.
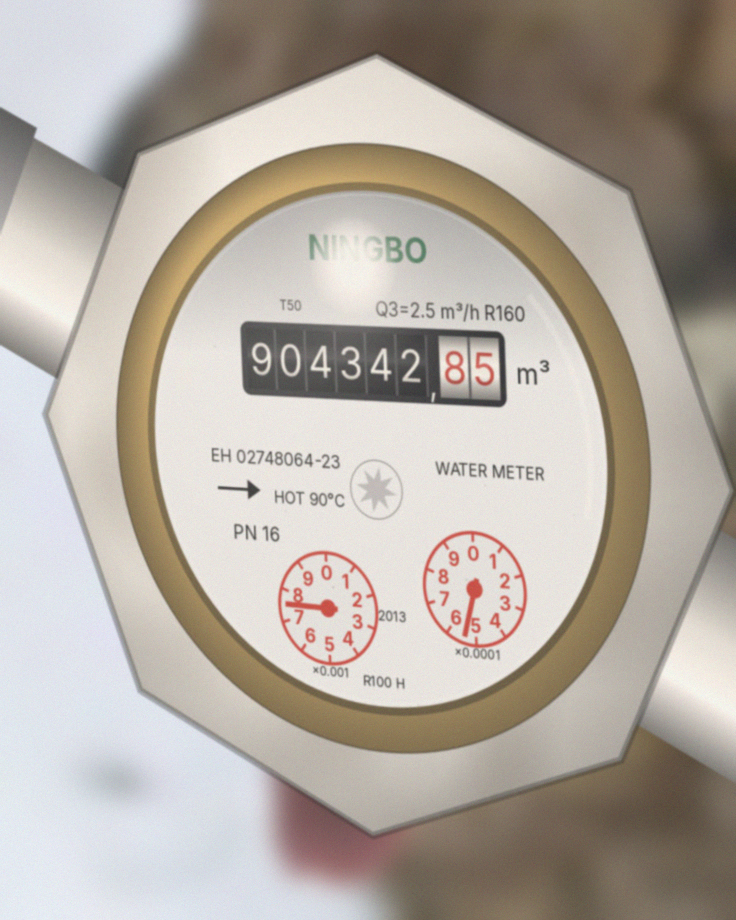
904342.8575 m³
